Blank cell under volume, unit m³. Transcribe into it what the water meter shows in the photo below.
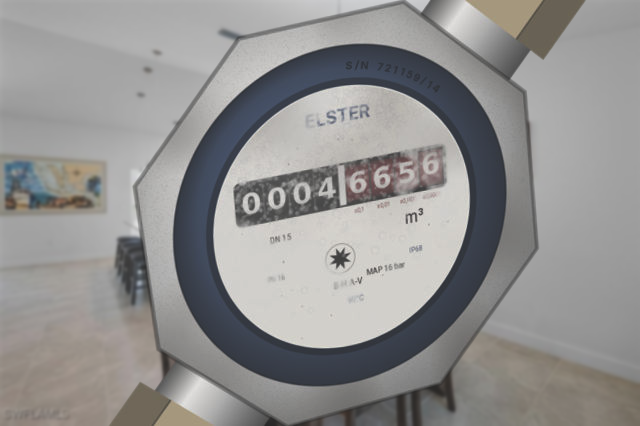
4.6656 m³
